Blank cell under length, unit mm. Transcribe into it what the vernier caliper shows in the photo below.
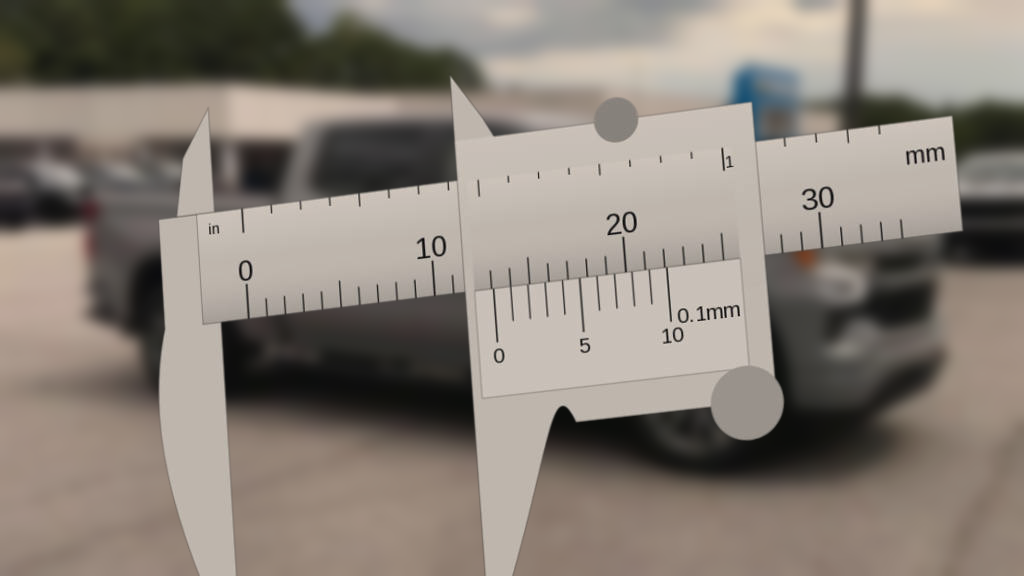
13.1 mm
